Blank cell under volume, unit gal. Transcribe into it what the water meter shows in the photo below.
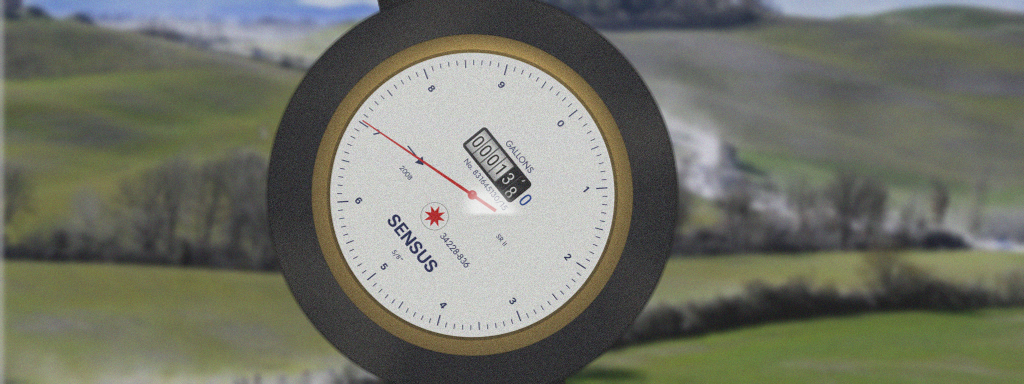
1377.0 gal
